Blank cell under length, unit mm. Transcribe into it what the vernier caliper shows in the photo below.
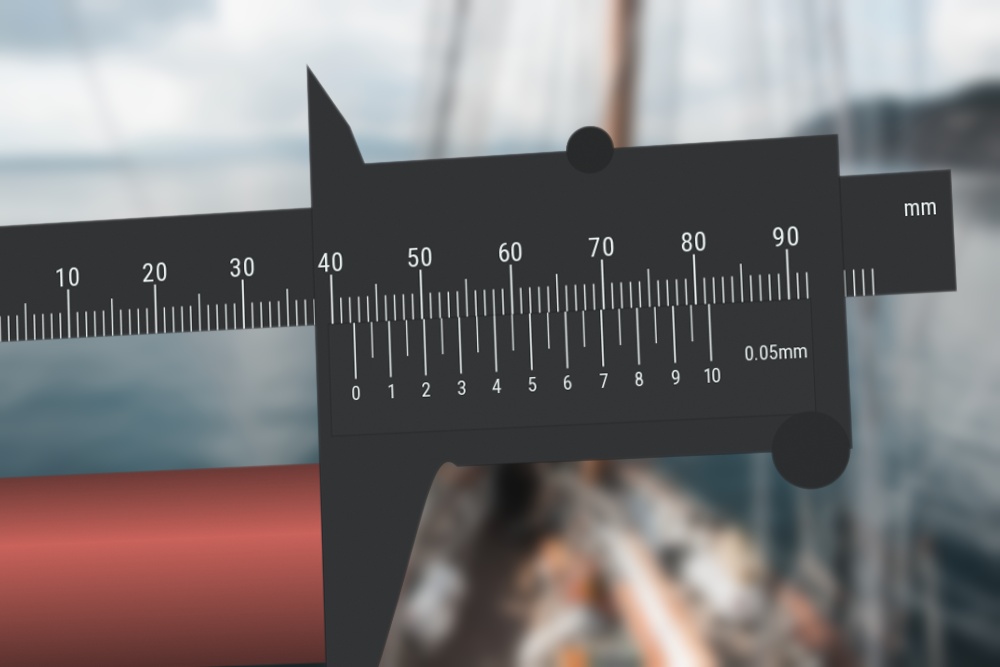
42.4 mm
